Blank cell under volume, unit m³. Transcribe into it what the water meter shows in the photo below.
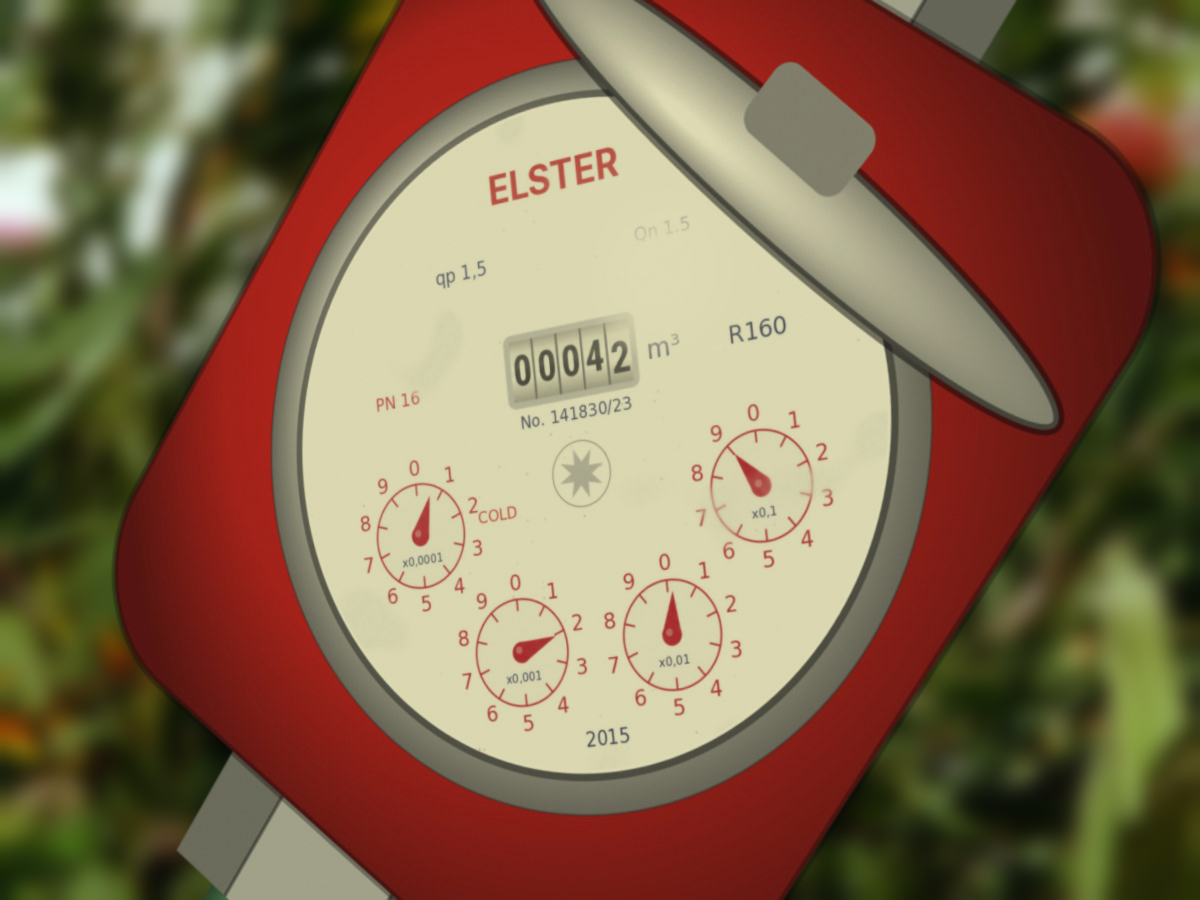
41.9020 m³
